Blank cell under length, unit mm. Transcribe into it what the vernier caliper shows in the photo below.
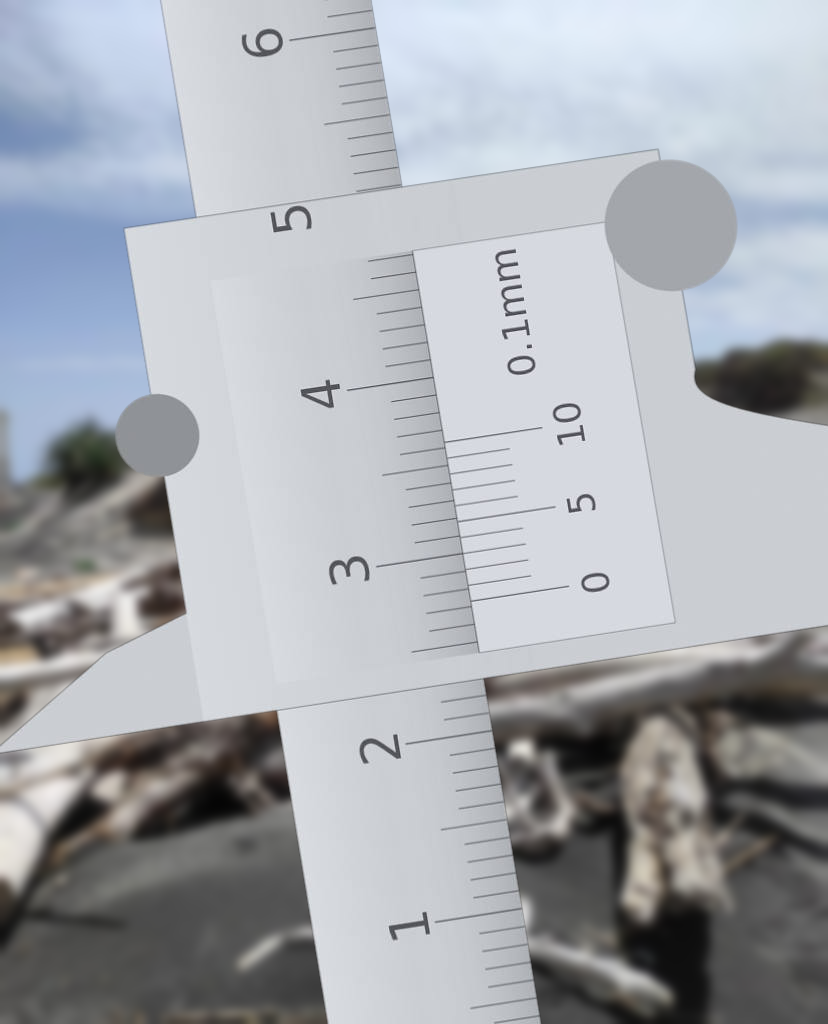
27.3 mm
